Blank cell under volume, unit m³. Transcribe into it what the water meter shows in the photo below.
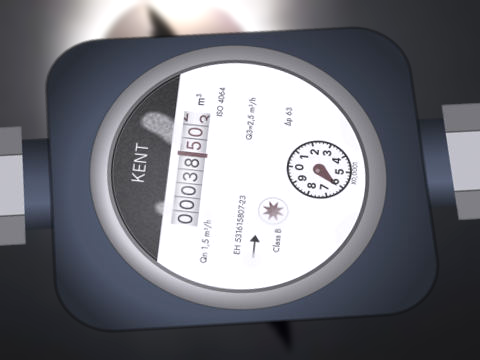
38.5026 m³
